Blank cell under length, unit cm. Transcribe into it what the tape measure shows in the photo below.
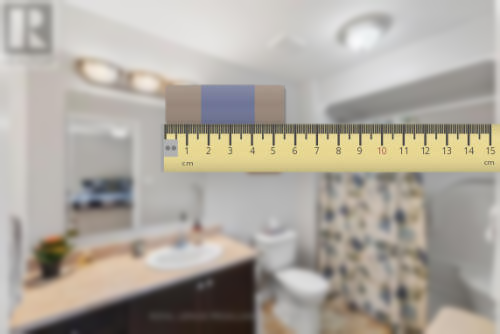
5.5 cm
